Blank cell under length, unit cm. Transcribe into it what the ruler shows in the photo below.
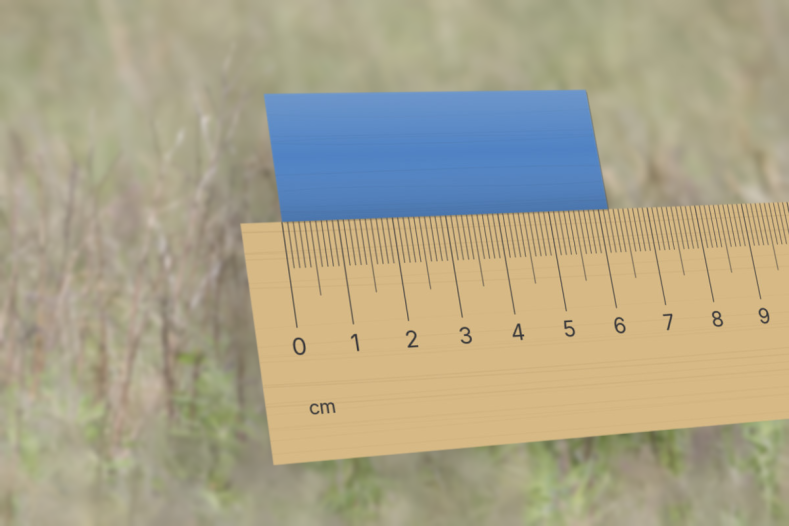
6.2 cm
